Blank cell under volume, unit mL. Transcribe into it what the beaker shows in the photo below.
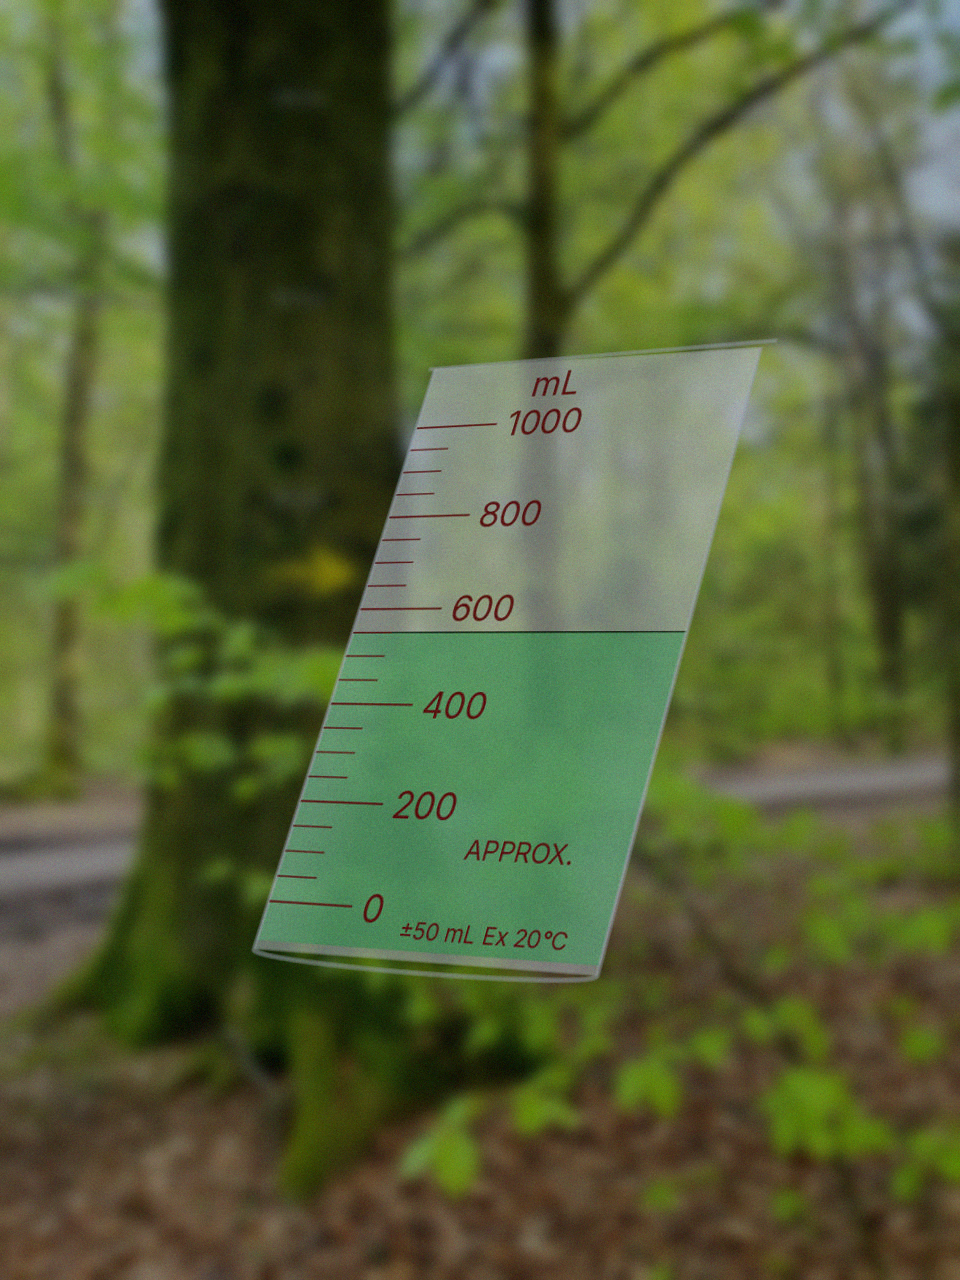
550 mL
